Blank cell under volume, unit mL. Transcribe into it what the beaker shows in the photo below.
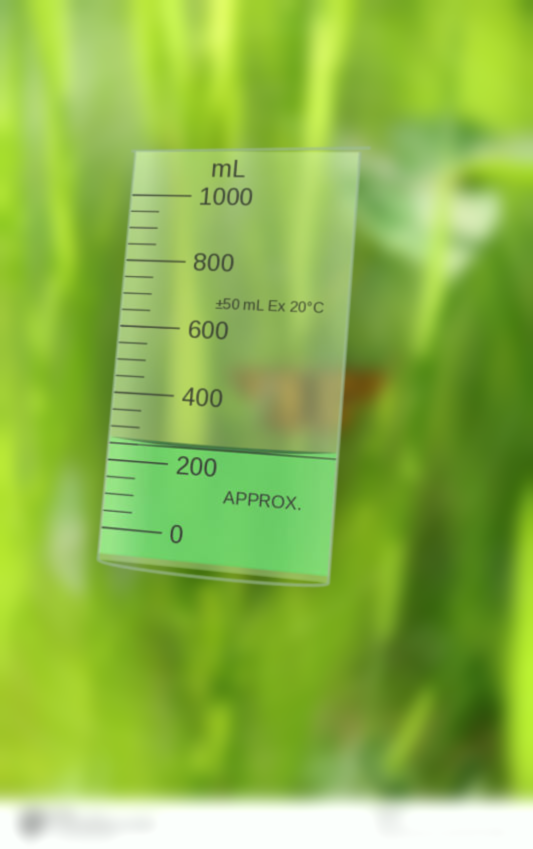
250 mL
